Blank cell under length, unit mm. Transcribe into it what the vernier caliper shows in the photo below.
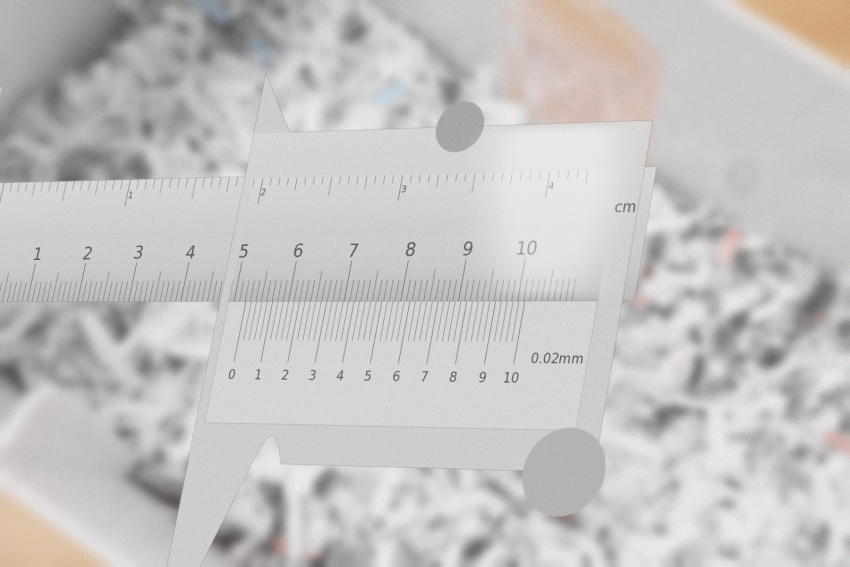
52.2 mm
